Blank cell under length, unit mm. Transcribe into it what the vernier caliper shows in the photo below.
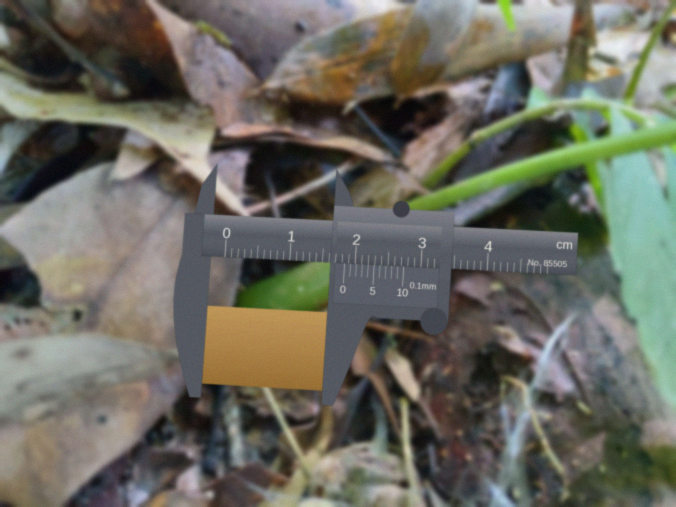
18.4 mm
